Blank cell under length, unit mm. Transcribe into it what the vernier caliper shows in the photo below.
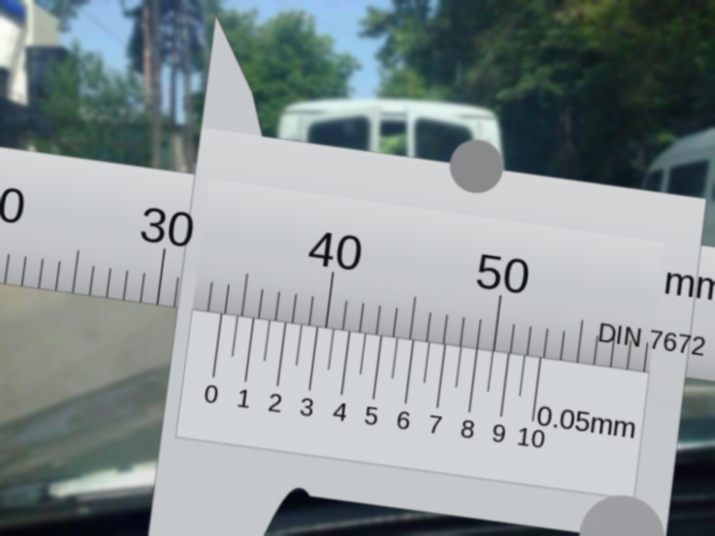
33.8 mm
